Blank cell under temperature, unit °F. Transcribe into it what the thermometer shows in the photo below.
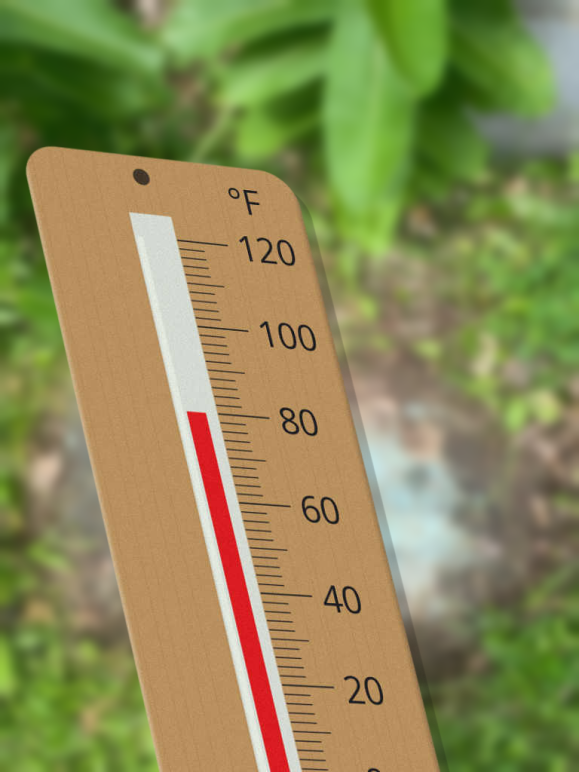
80 °F
